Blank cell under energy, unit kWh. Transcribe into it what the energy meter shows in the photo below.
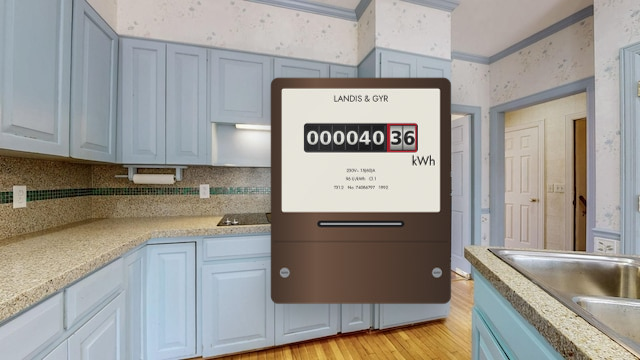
40.36 kWh
